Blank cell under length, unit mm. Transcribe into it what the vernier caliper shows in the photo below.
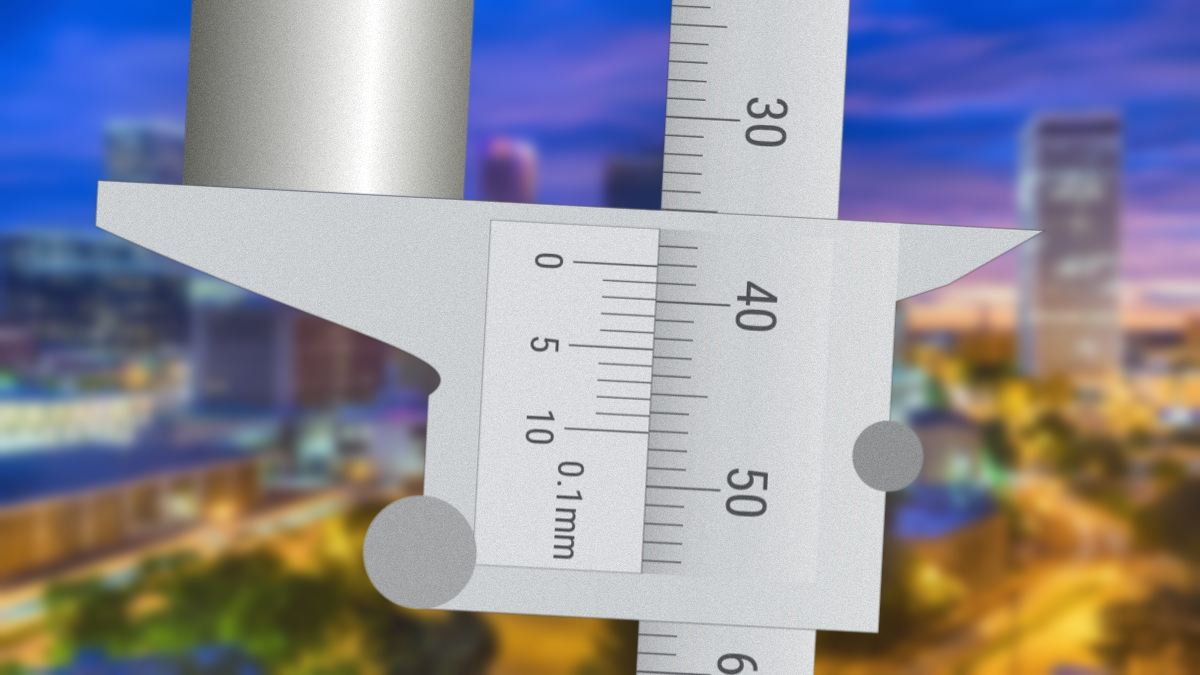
38.1 mm
